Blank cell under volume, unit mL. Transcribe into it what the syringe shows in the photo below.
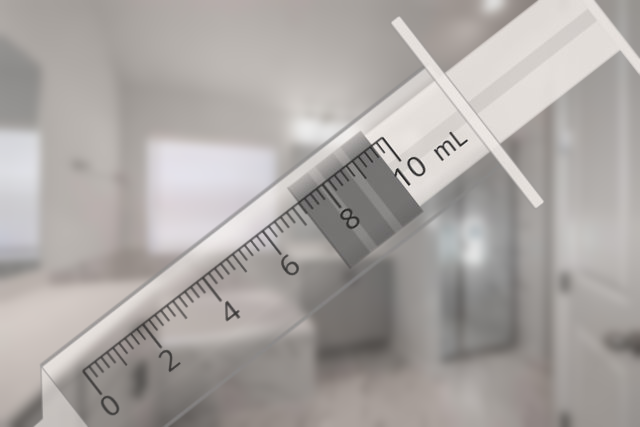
7.2 mL
